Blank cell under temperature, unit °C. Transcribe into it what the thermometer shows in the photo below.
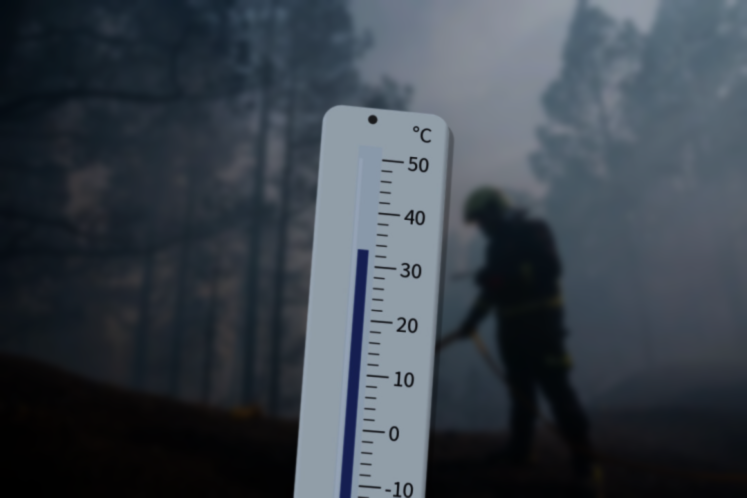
33 °C
